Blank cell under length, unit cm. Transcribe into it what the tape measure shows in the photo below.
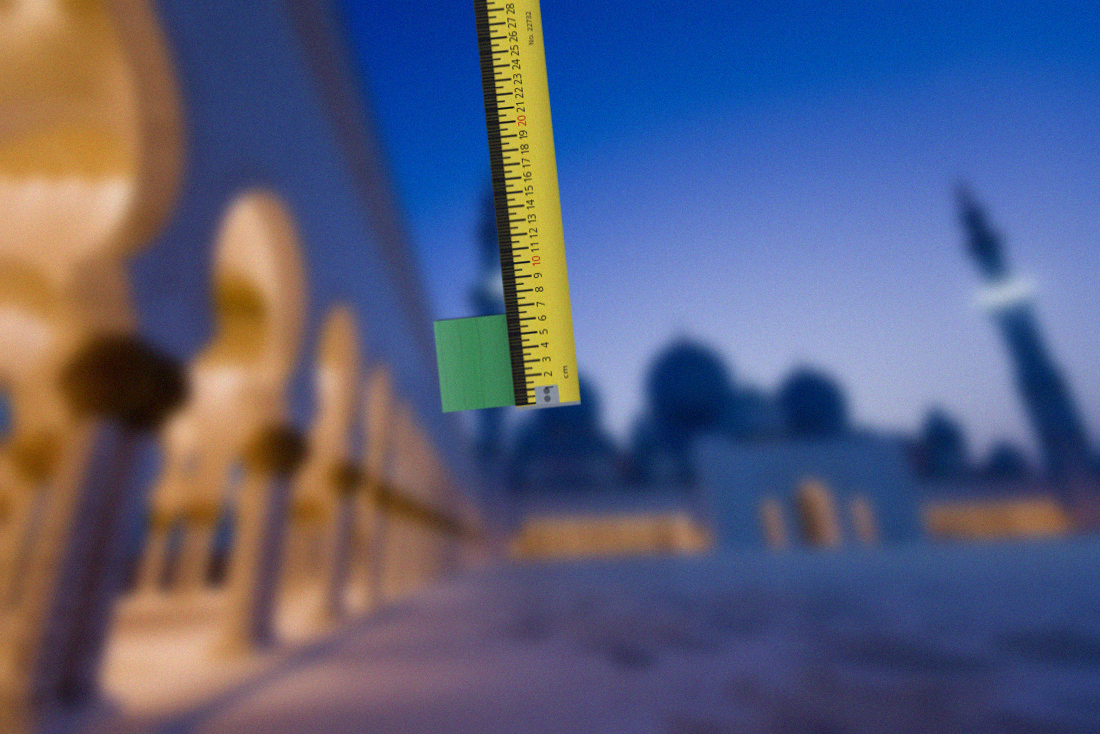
6.5 cm
